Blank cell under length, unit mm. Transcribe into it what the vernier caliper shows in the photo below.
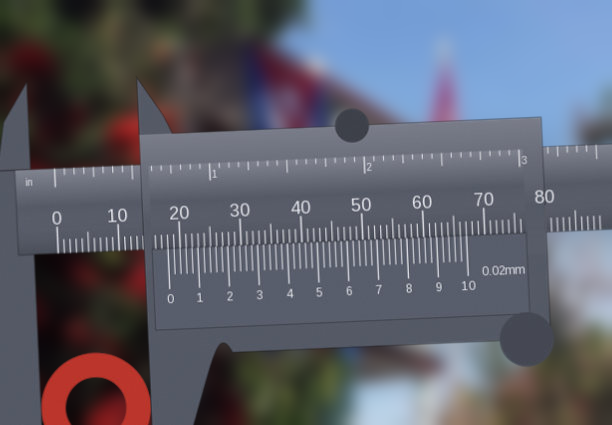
18.0 mm
